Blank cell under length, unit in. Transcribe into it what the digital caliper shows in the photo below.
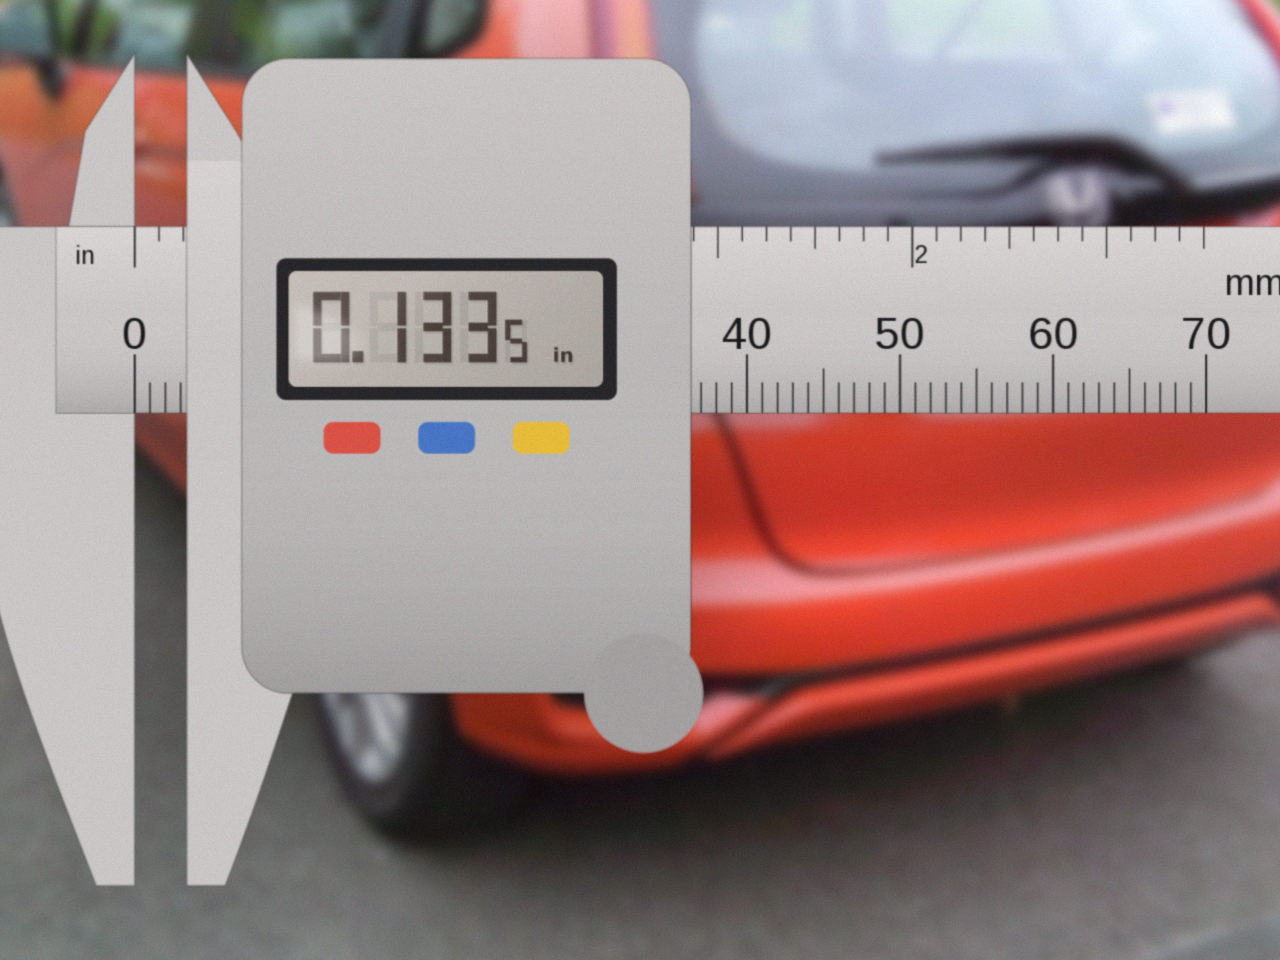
0.1335 in
